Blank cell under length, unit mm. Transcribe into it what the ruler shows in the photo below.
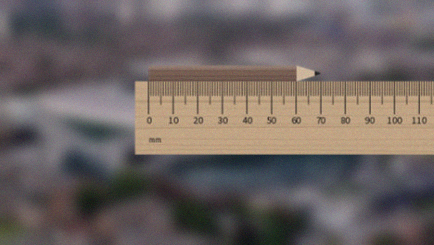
70 mm
